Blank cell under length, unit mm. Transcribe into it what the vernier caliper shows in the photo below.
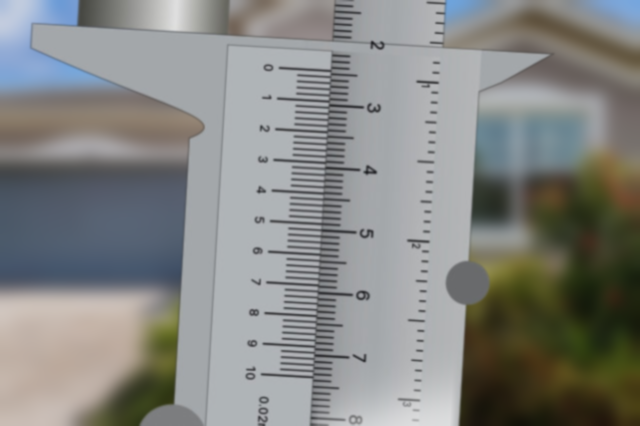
24.5 mm
